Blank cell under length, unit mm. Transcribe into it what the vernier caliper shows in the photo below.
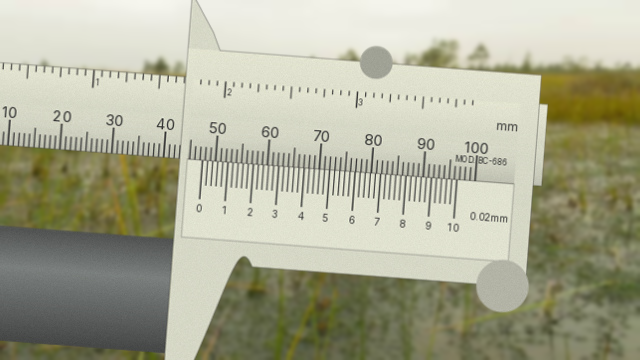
47.5 mm
